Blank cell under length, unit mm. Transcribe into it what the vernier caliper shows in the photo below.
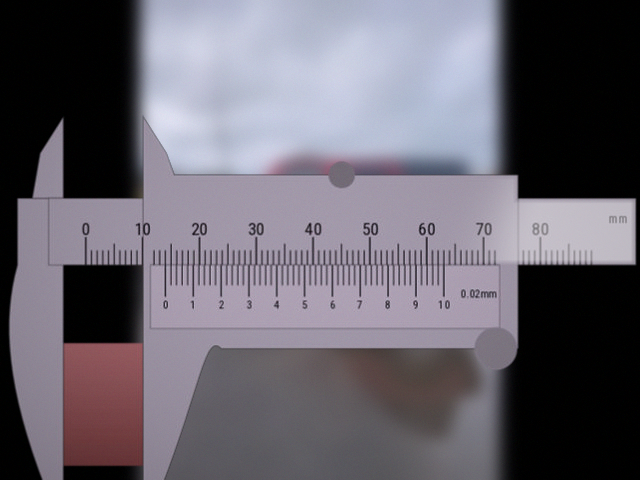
14.0 mm
